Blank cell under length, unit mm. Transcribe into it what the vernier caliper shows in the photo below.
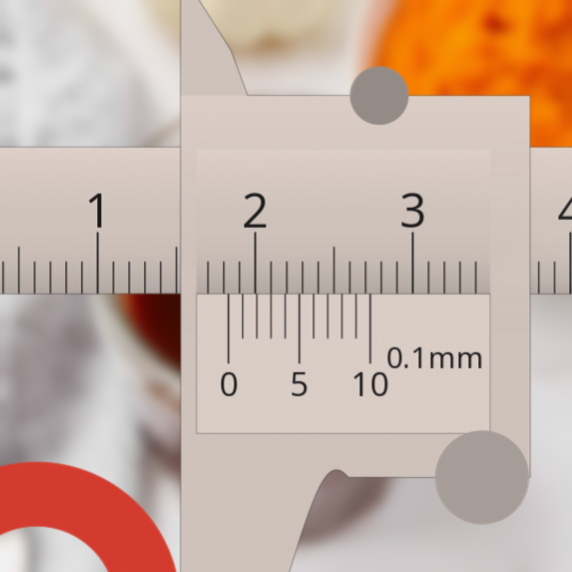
18.3 mm
